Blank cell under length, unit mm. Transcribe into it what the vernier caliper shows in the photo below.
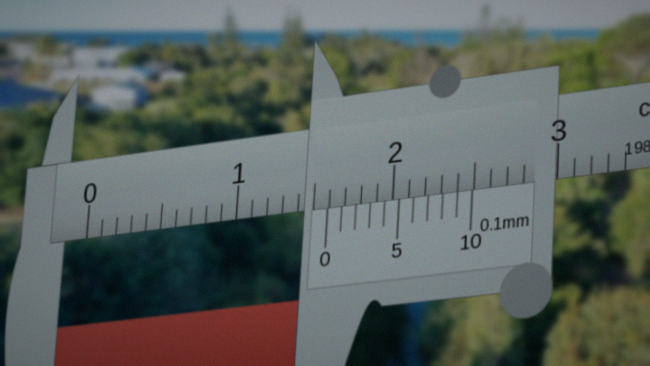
15.9 mm
